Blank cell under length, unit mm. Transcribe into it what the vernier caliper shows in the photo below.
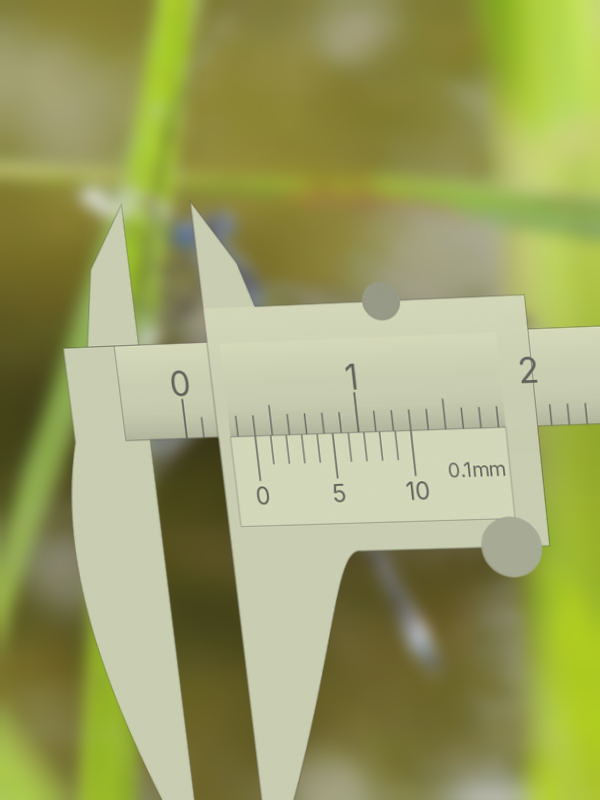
4.0 mm
